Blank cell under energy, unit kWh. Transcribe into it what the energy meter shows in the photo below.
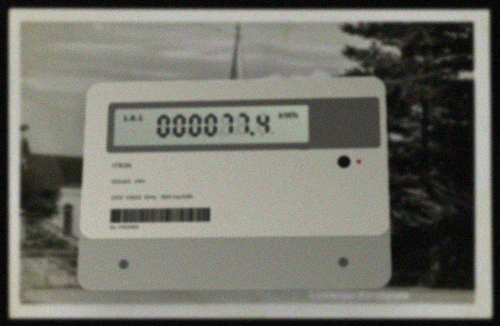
77.4 kWh
